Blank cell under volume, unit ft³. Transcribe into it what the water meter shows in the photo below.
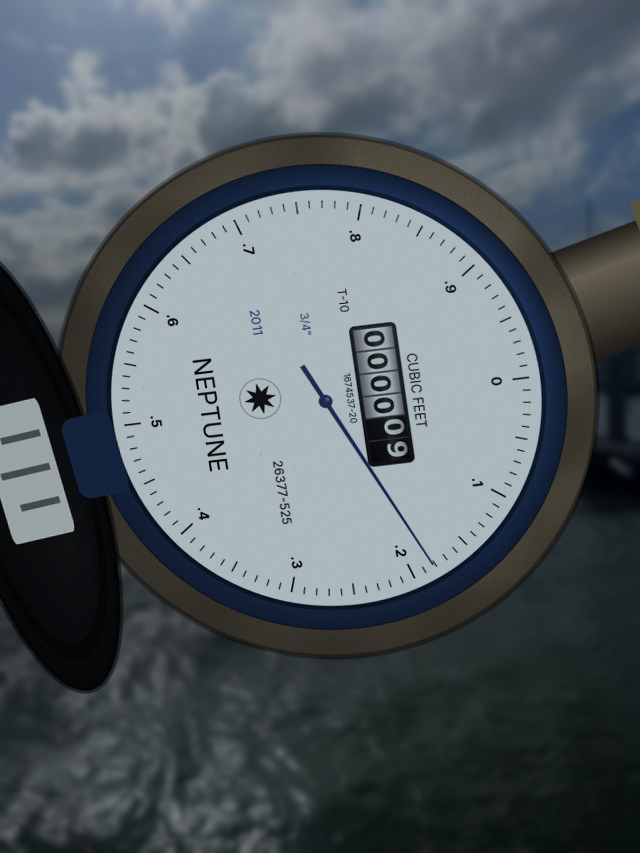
9.18 ft³
